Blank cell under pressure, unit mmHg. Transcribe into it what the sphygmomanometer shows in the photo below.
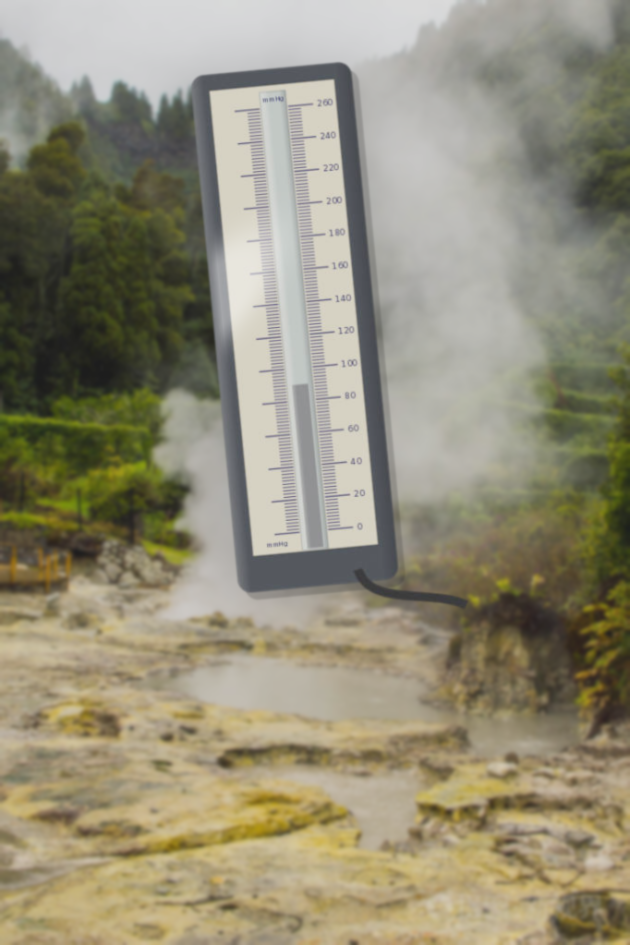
90 mmHg
